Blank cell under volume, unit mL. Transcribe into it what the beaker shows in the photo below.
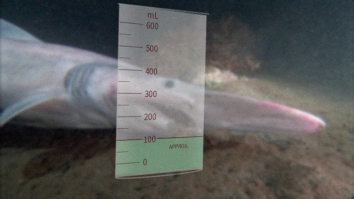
100 mL
